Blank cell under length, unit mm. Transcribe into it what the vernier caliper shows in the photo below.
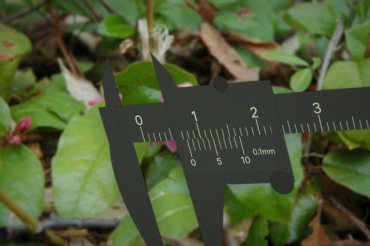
7.6 mm
